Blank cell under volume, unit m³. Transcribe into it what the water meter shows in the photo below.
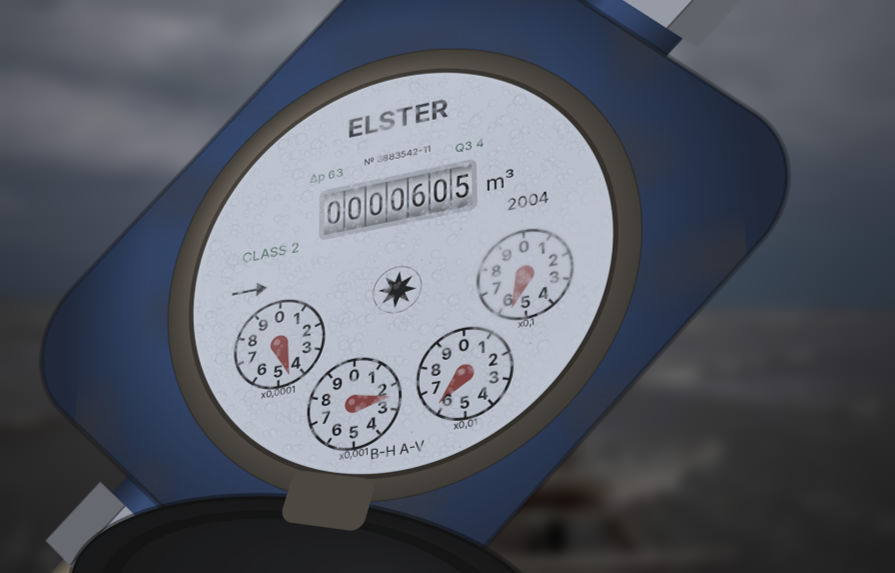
605.5624 m³
